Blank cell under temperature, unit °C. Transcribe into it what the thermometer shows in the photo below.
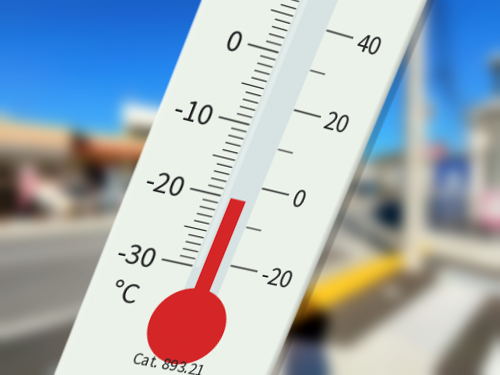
-20 °C
